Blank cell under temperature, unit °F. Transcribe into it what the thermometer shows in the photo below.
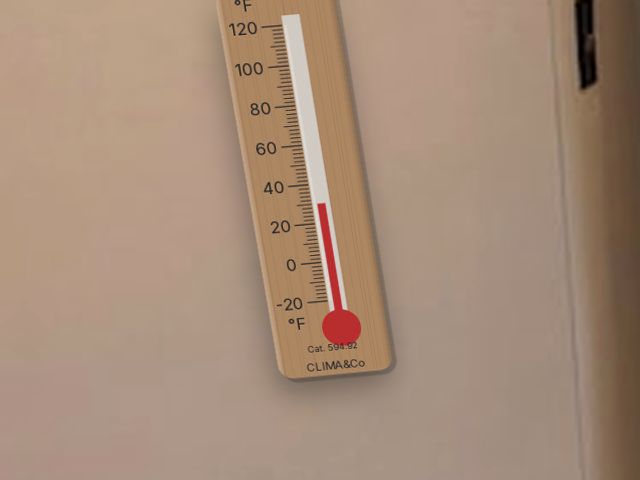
30 °F
